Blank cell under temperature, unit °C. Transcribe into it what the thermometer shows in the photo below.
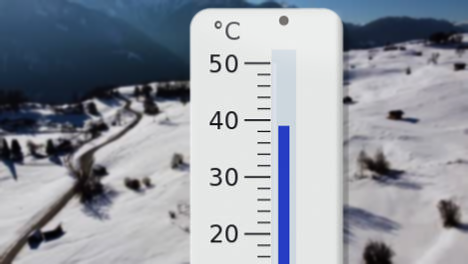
39 °C
